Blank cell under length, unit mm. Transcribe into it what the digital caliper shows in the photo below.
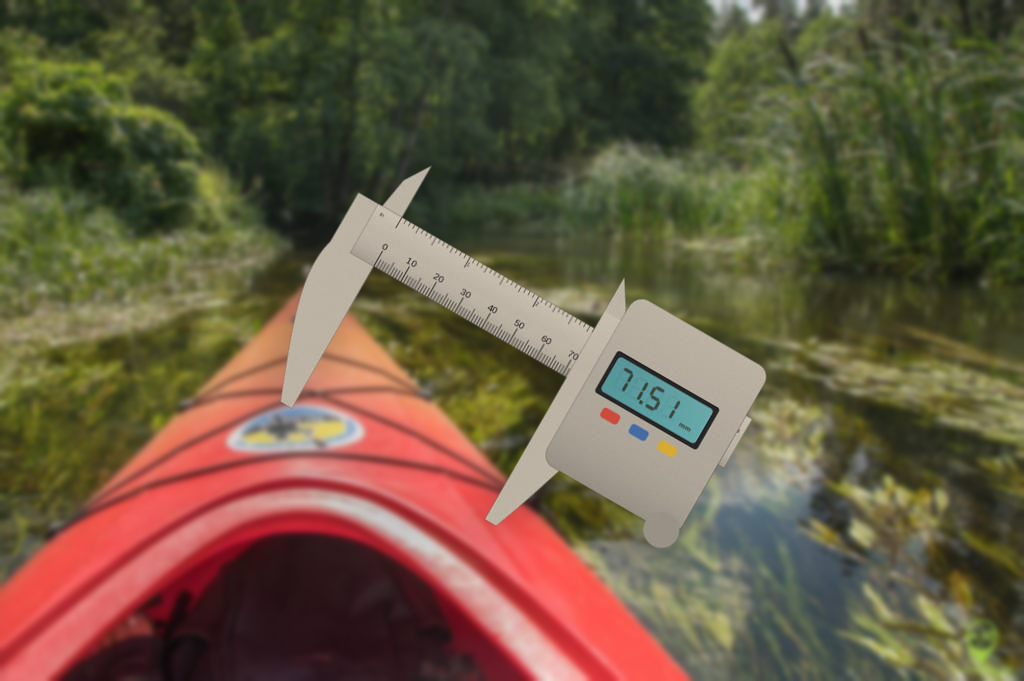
71.51 mm
